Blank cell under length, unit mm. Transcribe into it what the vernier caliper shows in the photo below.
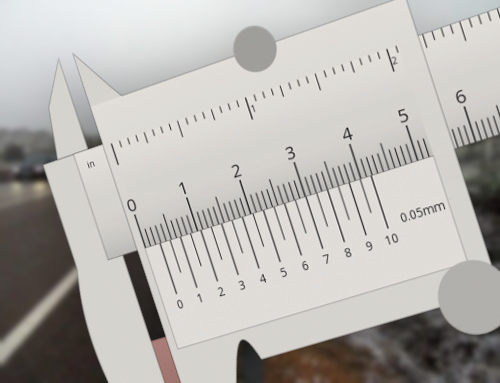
2.8 mm
